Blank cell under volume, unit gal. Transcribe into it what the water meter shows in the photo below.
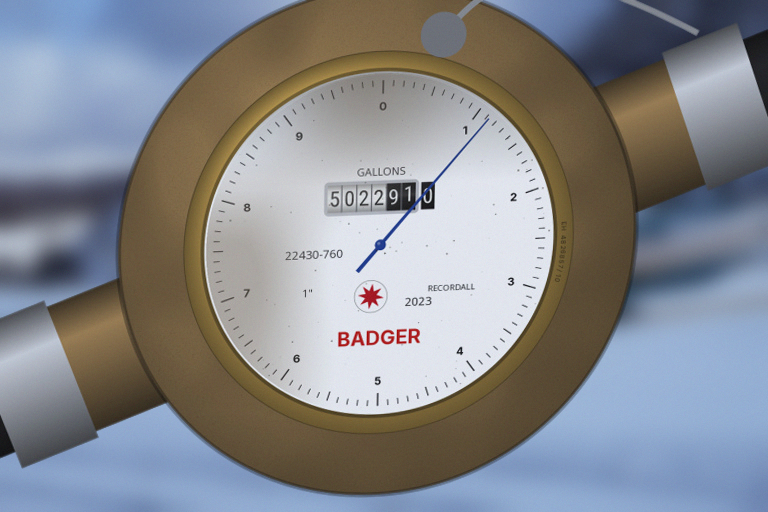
5022911.1 gal
